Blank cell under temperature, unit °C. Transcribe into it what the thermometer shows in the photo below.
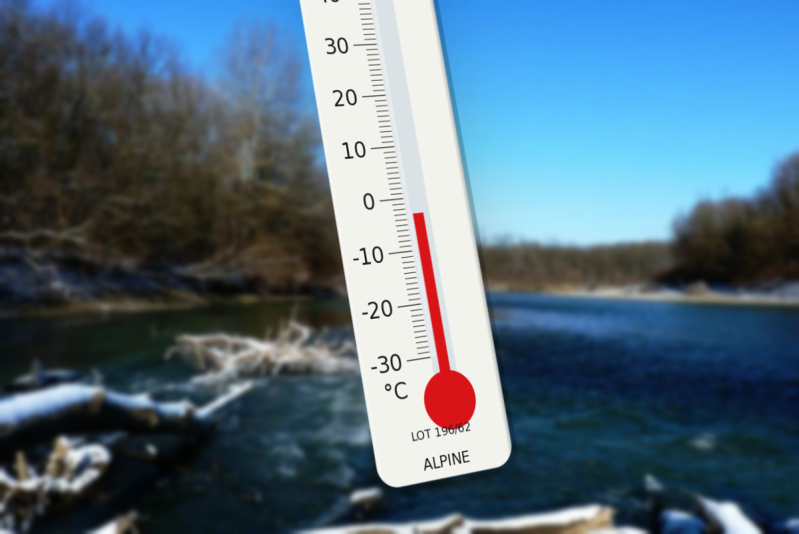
-3 °C
